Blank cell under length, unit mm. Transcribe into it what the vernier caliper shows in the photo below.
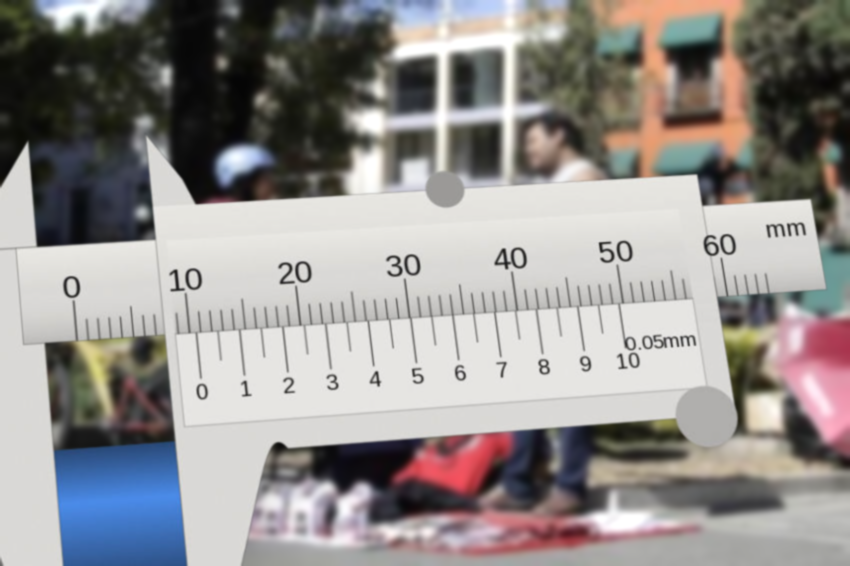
10.6 mm
